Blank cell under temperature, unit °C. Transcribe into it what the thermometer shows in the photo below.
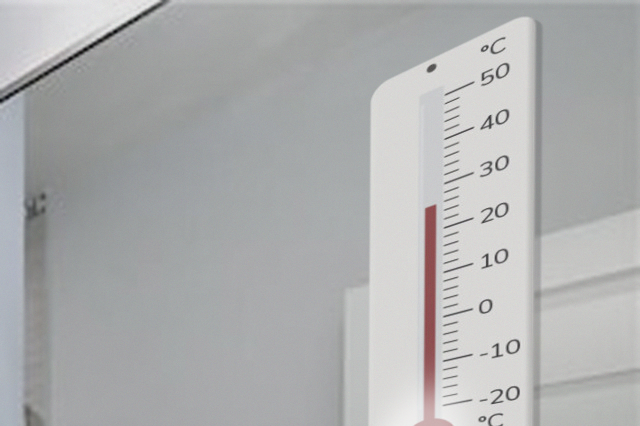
26 °C
